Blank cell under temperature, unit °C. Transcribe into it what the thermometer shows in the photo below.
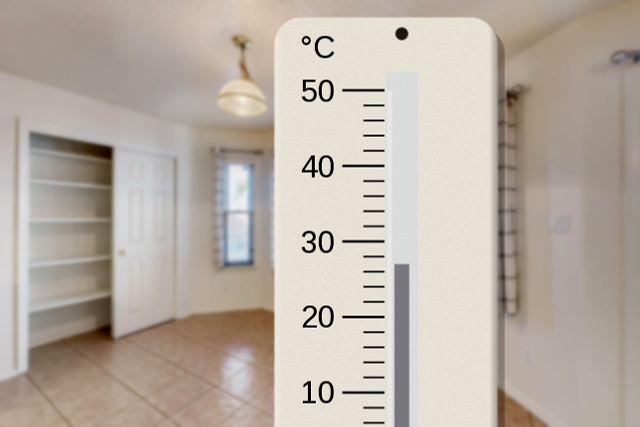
27 °C
